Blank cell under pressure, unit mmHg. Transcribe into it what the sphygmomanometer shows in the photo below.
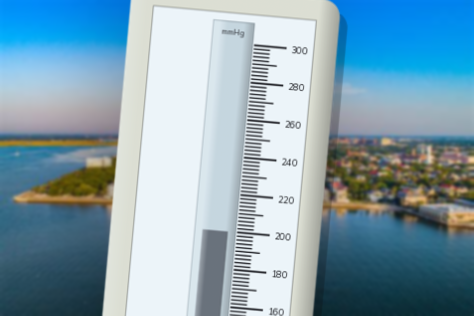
200 mmHg
